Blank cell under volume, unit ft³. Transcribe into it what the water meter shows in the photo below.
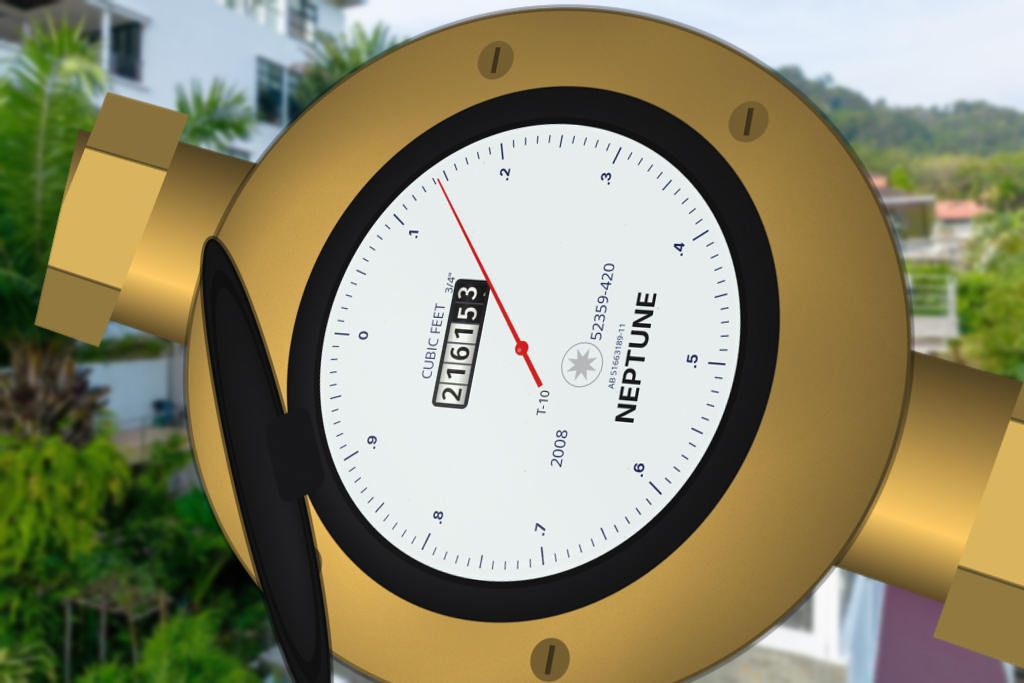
216153.14 ft³
